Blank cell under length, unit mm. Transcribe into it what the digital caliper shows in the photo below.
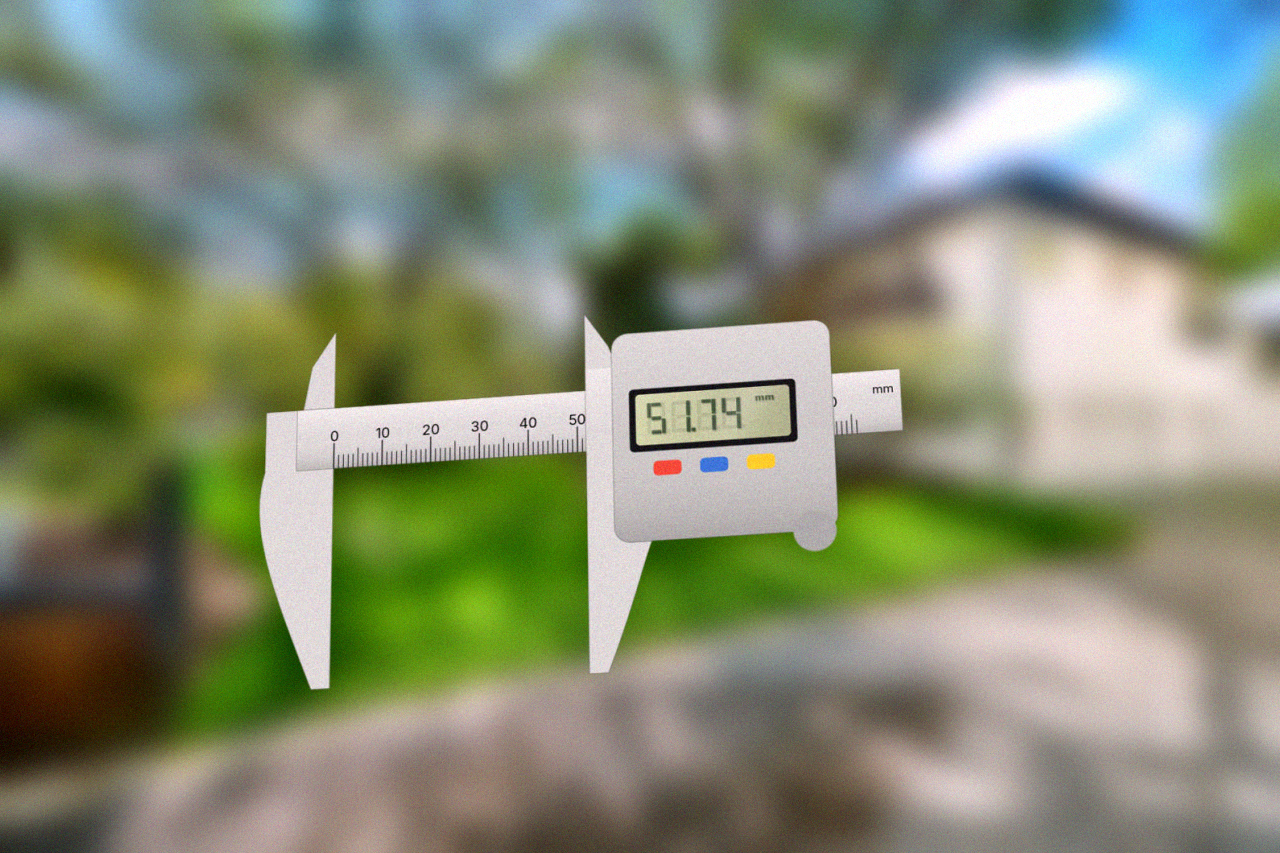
51.74 mm
